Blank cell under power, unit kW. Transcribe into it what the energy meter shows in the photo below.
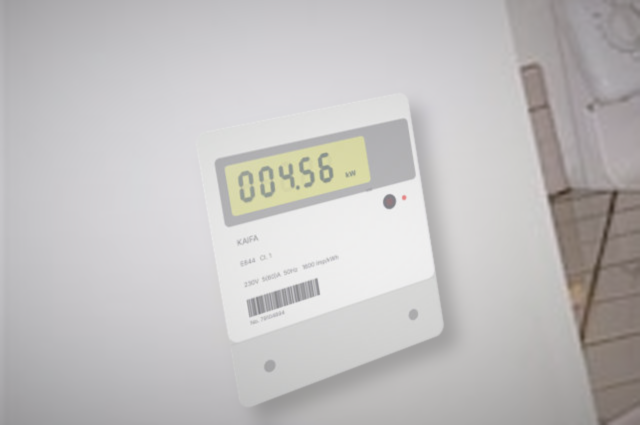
4.56 kW
